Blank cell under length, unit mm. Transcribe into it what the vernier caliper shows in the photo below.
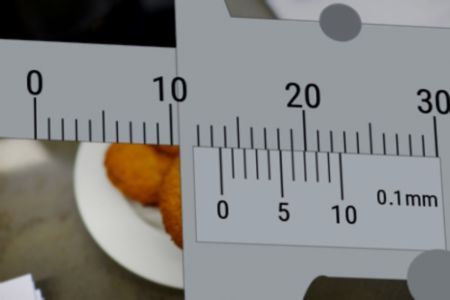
13.6 mm
